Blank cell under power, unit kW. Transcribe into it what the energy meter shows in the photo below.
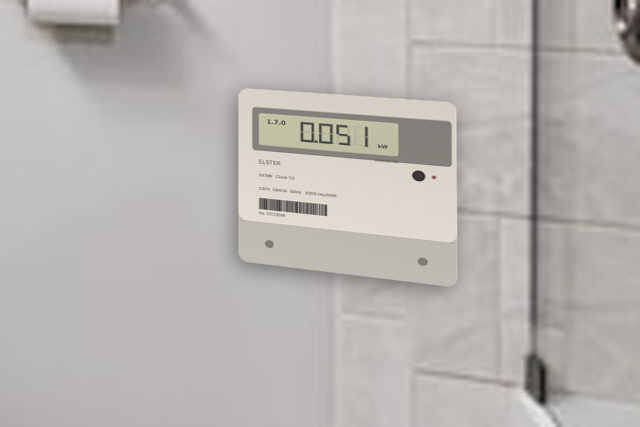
0.051 kW
